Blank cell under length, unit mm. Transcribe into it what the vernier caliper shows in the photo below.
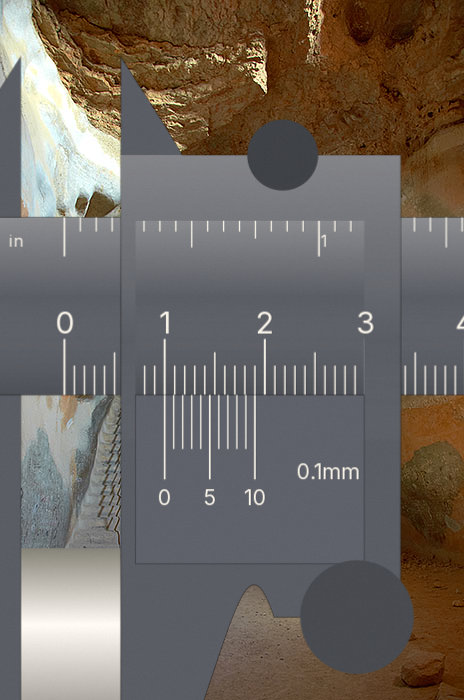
10.0 mm
